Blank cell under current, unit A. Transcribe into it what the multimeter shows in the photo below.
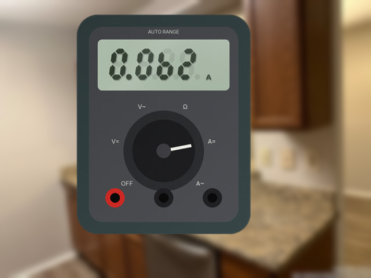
0.062 A
